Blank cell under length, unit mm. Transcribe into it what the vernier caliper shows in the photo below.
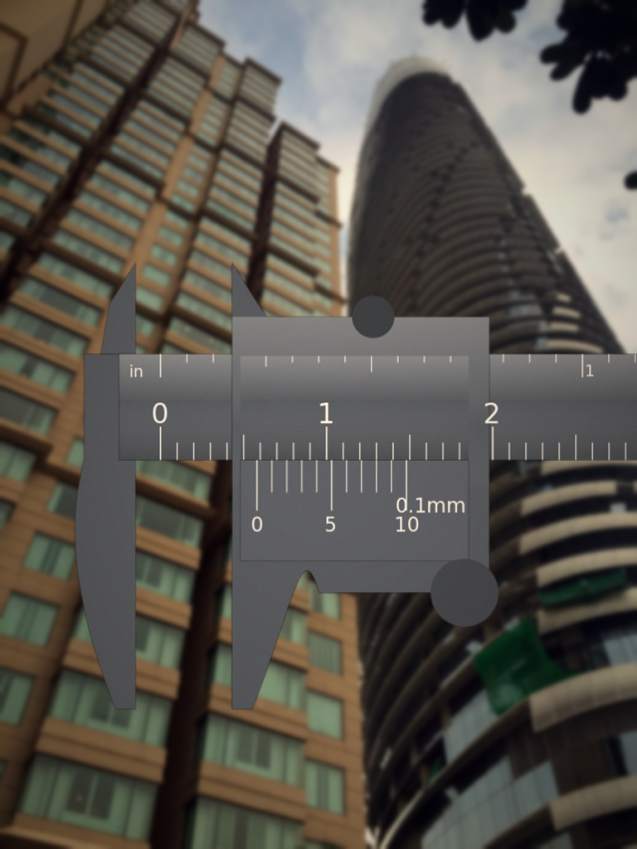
5.8 mm
